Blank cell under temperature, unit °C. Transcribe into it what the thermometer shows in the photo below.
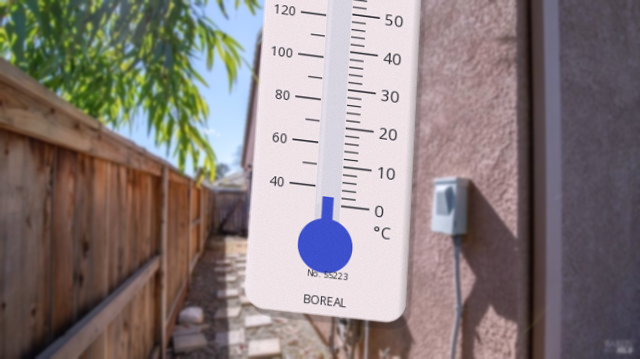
2 °C
